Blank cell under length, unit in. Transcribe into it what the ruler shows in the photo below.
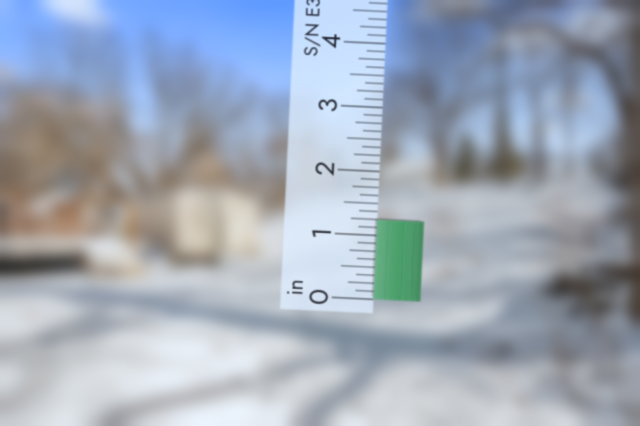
1.25 in
